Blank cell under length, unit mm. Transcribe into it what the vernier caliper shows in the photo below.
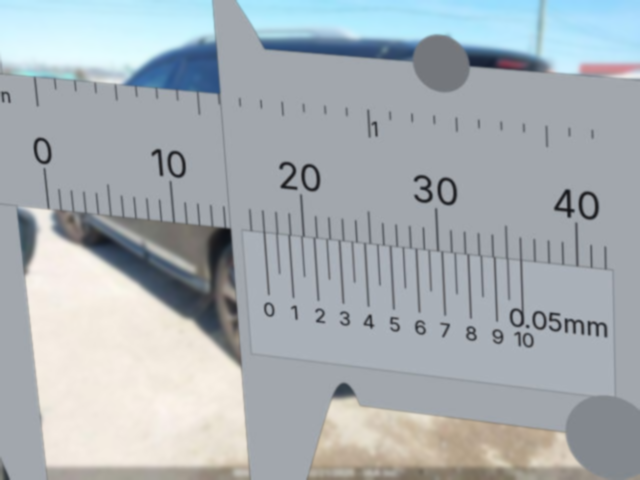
17.0 mm
